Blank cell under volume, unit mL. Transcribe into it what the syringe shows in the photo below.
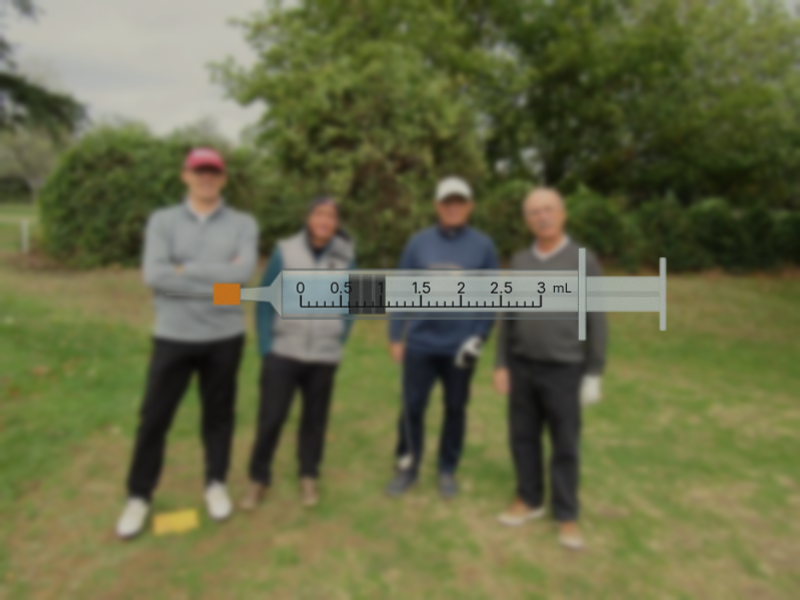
0.6 mL
